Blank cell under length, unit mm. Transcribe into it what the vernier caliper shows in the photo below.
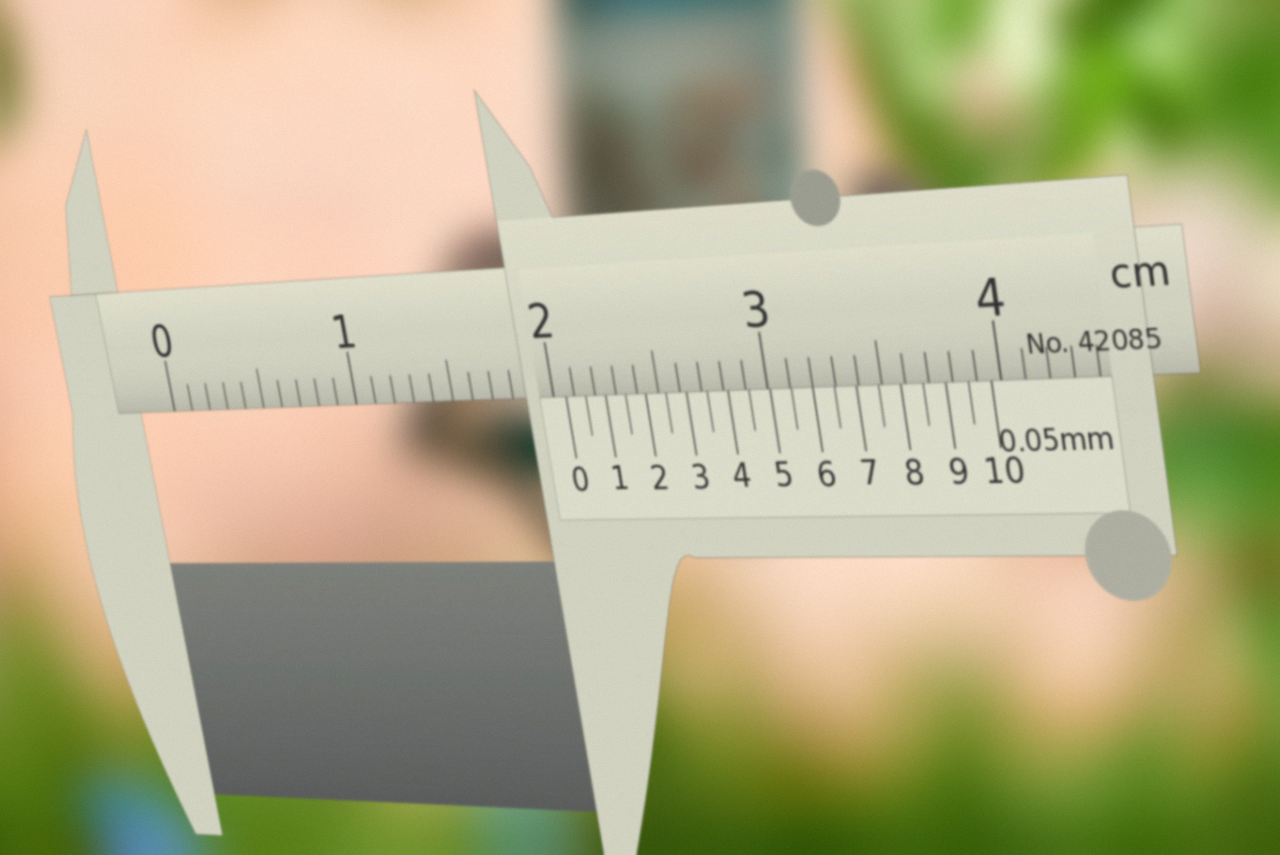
20.6 mm
